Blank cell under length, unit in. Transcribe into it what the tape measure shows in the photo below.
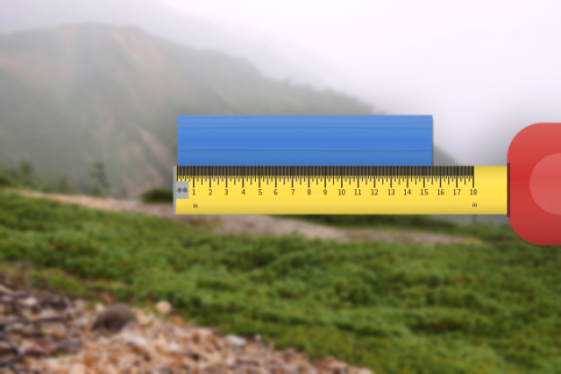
15.5 in
